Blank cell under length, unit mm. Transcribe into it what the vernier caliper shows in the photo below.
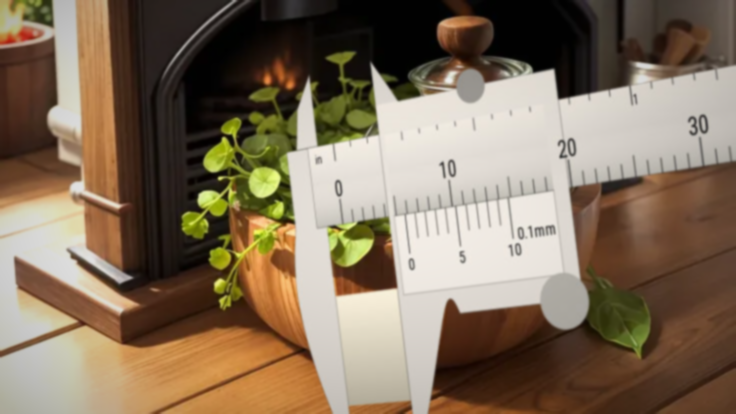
5.8 mm
